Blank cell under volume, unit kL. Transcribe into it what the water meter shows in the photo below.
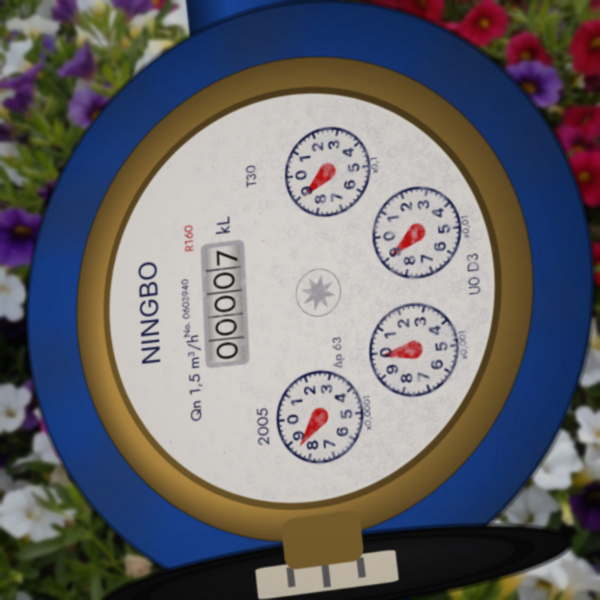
6.8898 kL
